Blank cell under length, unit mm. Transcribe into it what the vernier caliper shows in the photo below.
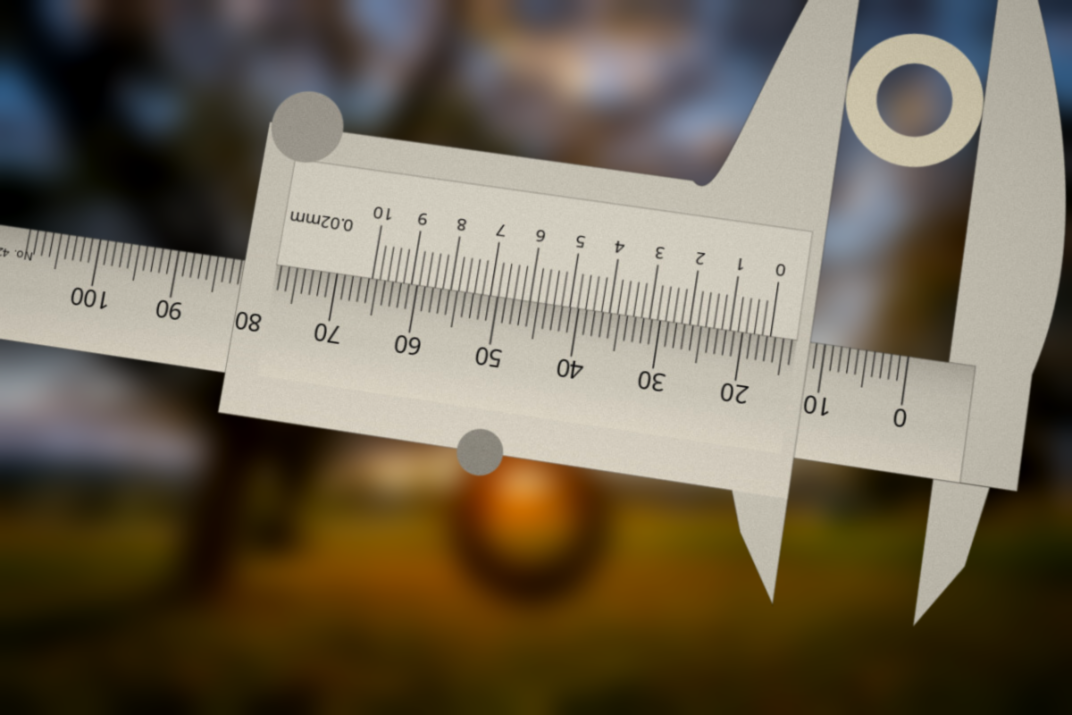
16.6 mm
